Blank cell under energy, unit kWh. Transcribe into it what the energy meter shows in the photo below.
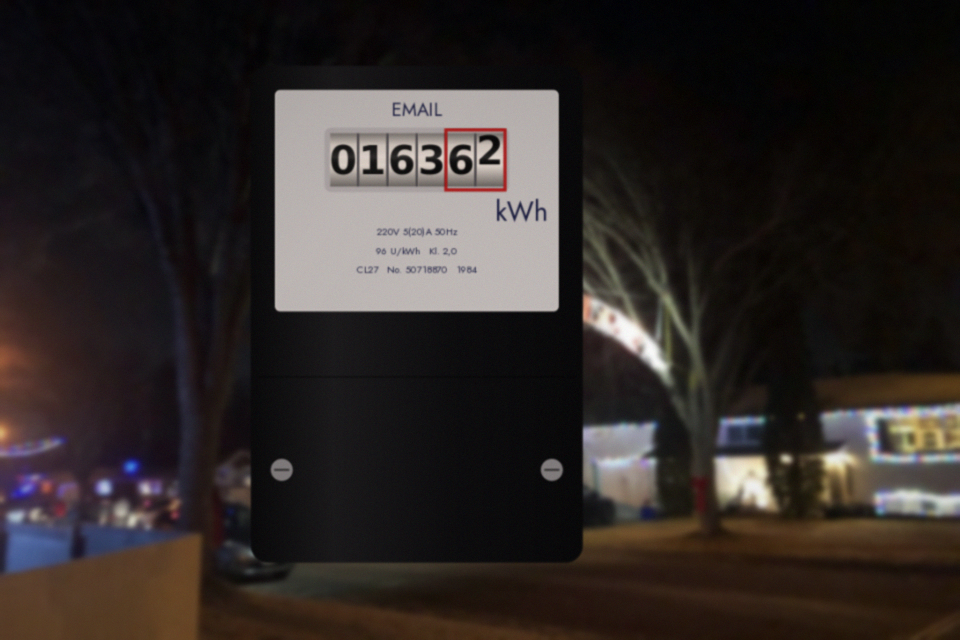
163.62 kWh
